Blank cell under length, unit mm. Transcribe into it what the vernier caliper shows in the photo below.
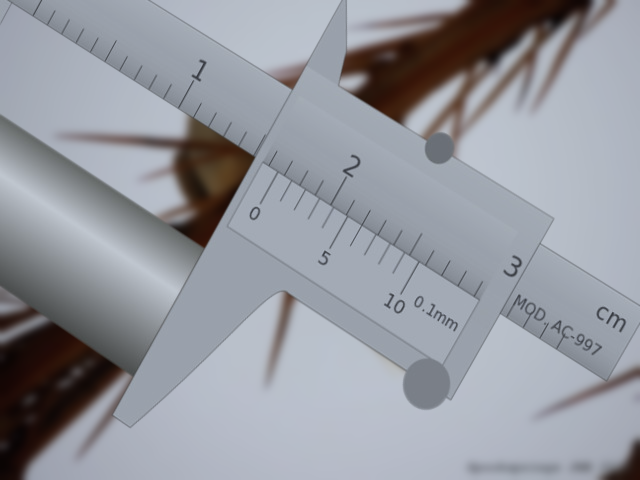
16.6 mm
